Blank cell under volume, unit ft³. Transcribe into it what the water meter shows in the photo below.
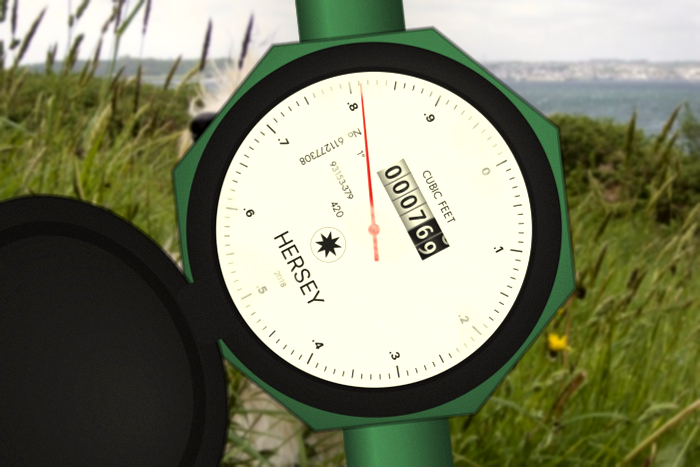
768.81 ft³
